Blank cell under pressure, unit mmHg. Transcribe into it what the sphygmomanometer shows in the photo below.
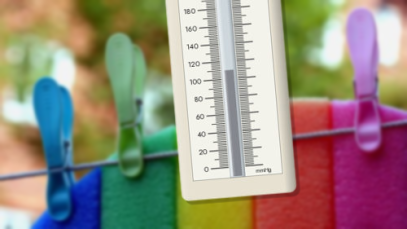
110 mmHg
